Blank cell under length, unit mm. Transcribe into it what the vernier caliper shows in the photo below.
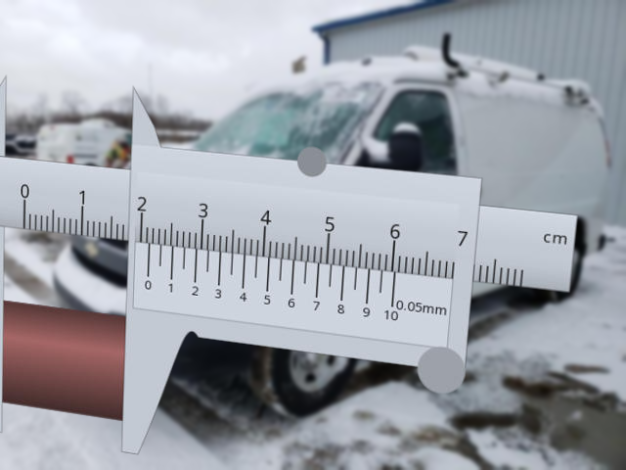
21.4 mm
